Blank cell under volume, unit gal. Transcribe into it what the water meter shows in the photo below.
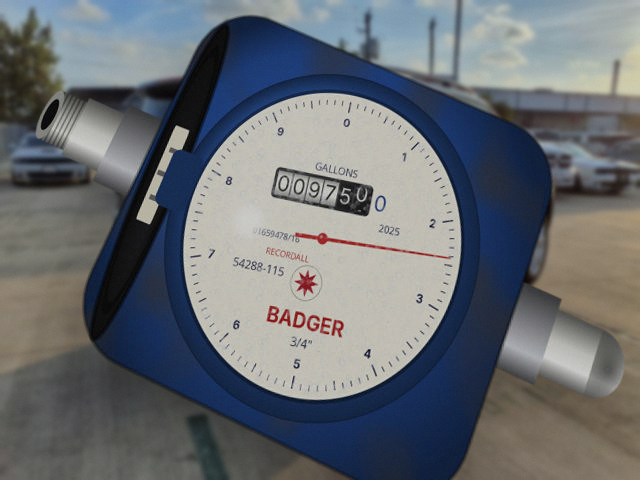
97502.4 gal
